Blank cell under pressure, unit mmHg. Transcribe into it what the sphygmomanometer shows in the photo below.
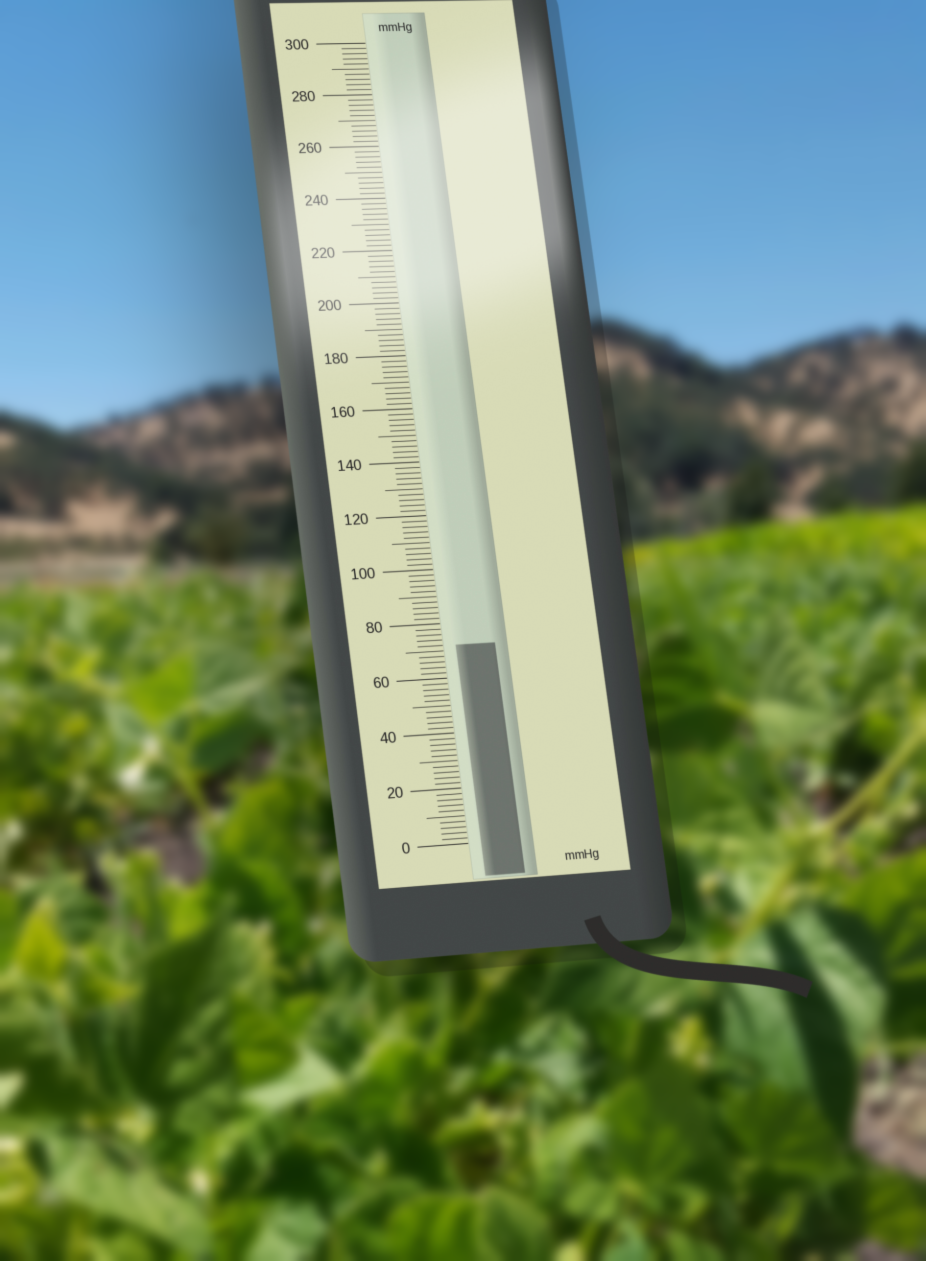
72 mmHg
